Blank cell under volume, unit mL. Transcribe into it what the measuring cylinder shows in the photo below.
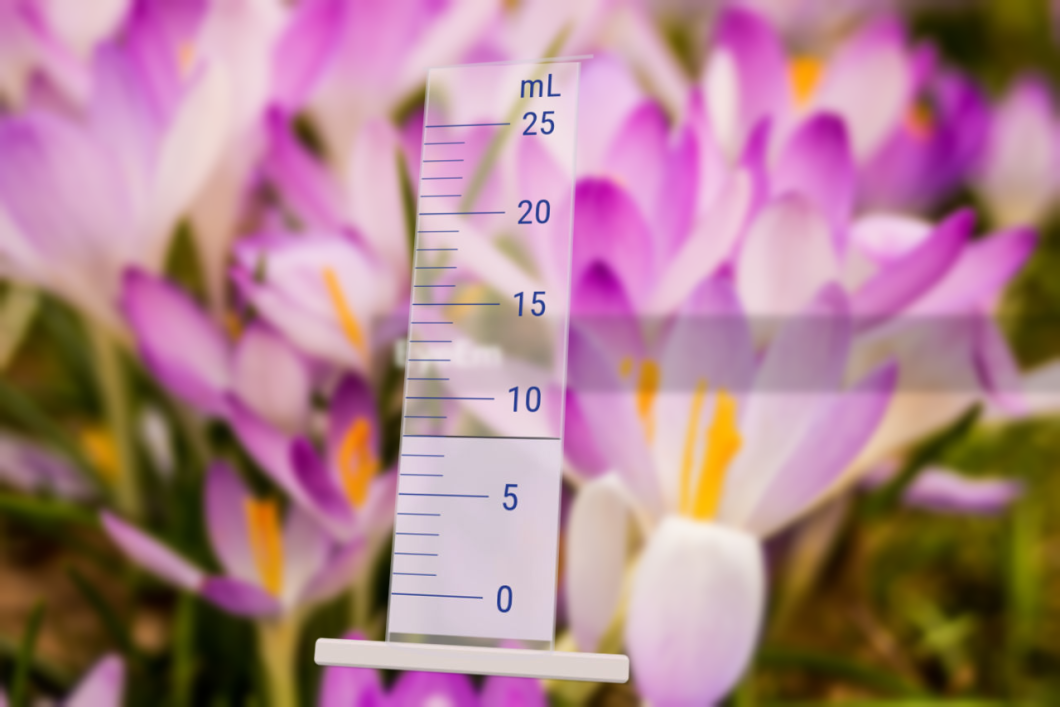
8 mL
